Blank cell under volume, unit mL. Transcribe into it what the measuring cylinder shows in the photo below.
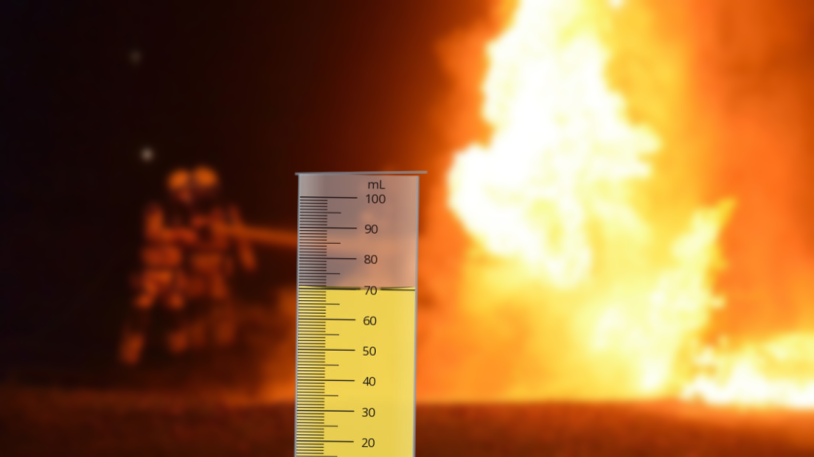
70 mL
